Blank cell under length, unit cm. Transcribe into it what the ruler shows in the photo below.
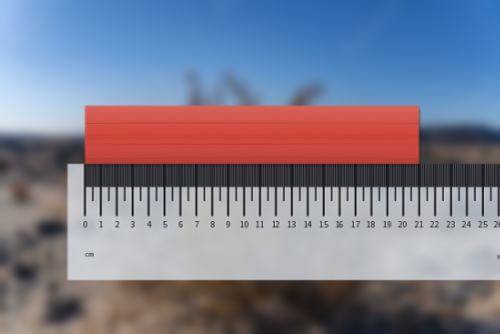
21 cm
